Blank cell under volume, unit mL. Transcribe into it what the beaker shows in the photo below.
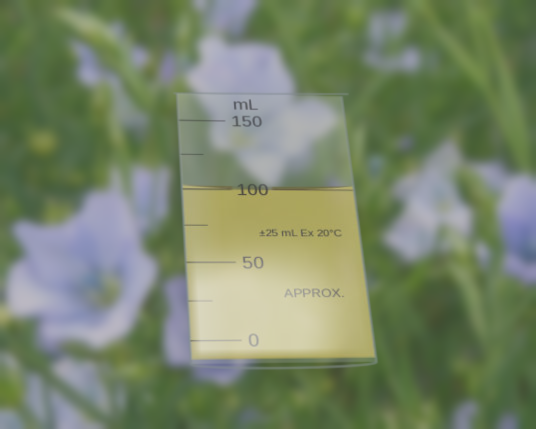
100 mL
